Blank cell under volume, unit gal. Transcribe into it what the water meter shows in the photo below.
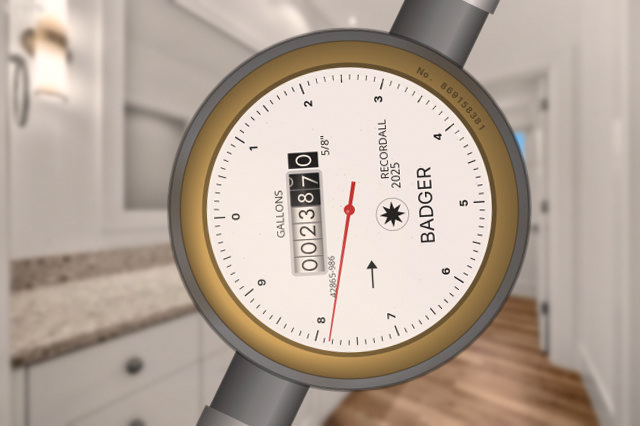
23867.8 gal
